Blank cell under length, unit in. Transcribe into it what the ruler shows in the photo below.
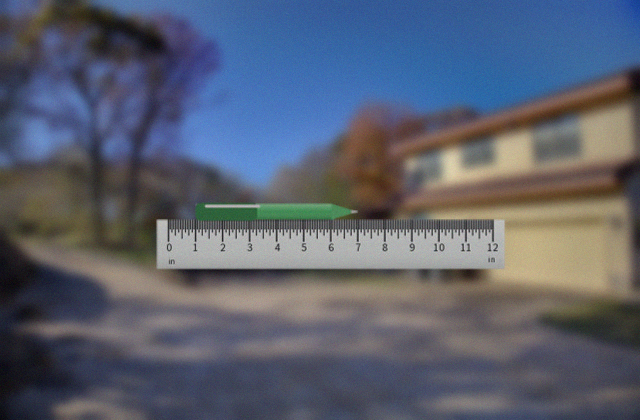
6 in
